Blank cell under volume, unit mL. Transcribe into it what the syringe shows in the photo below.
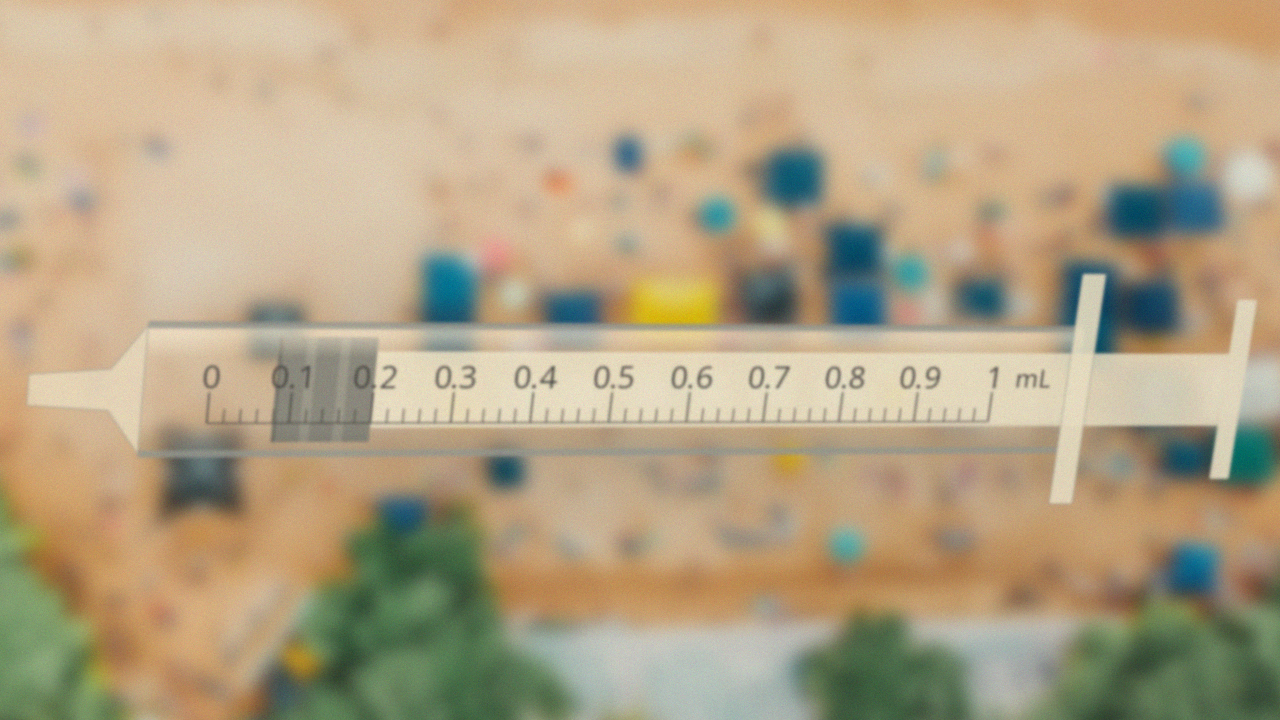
0.08 mL
